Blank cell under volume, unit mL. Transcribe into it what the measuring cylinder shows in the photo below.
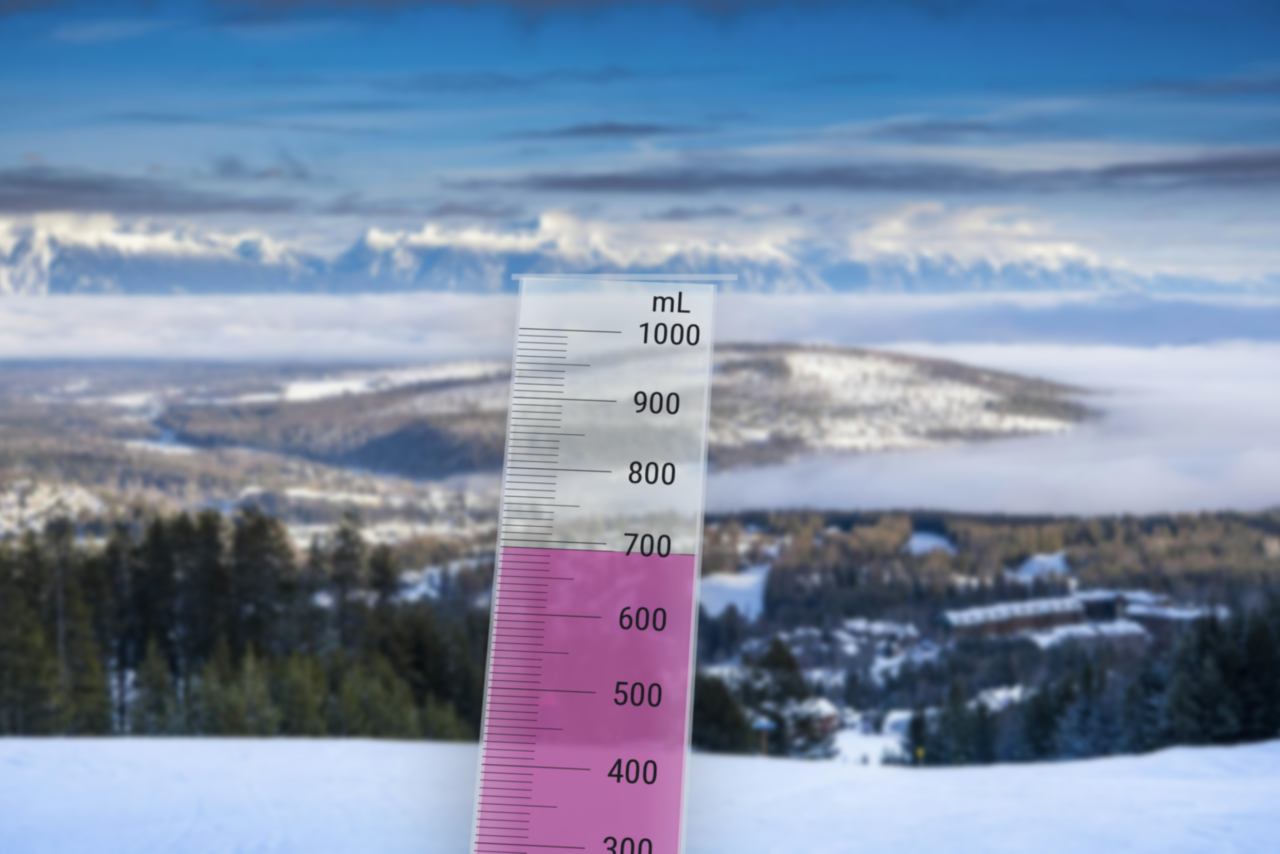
690 mL
